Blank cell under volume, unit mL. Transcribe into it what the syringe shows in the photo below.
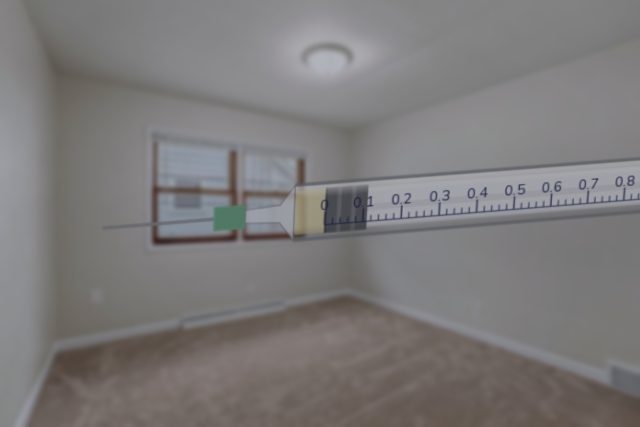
0 mL
